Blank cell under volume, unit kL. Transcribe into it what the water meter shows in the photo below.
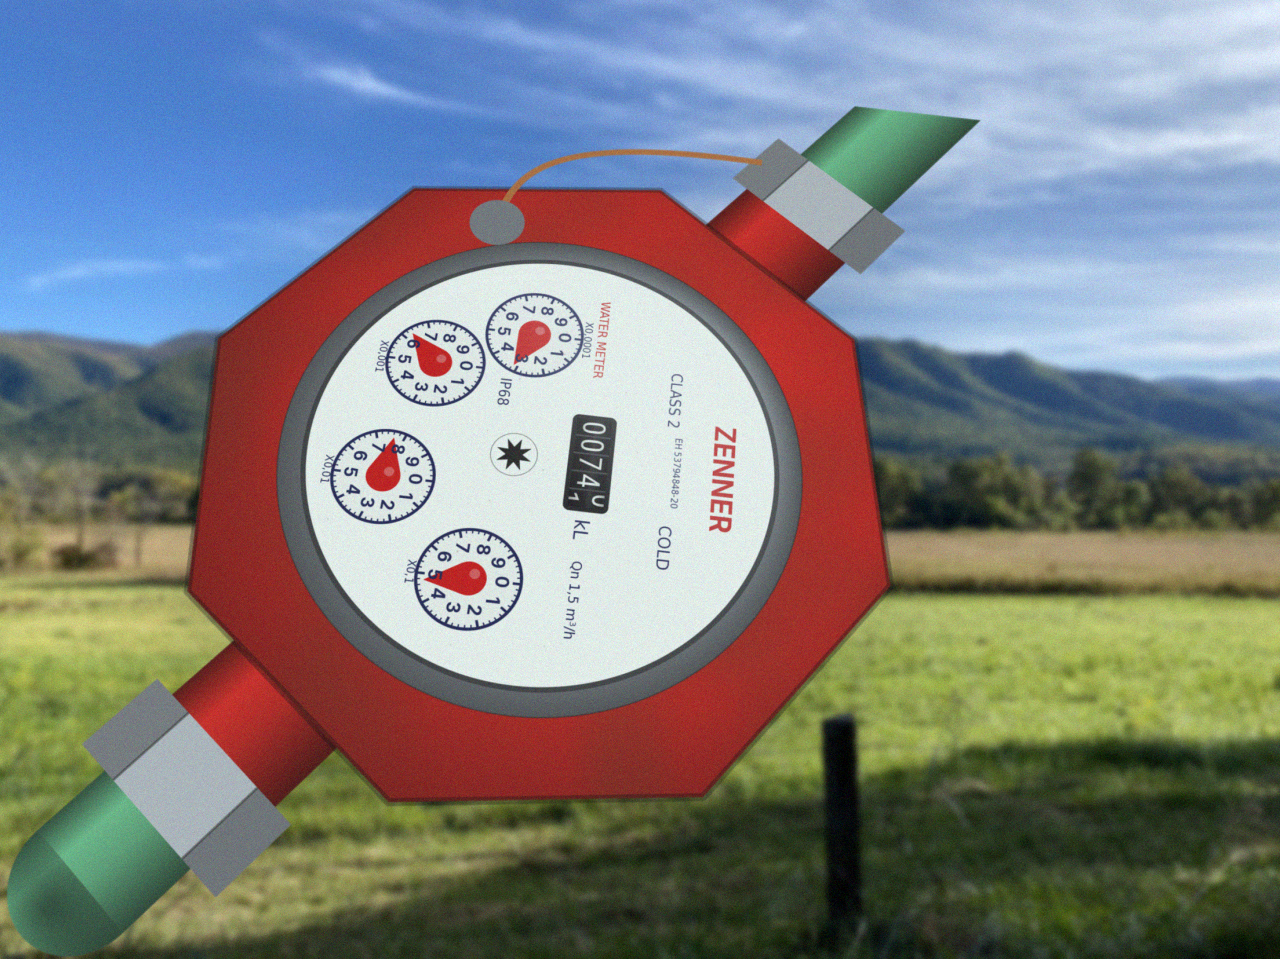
740.4763 kL
